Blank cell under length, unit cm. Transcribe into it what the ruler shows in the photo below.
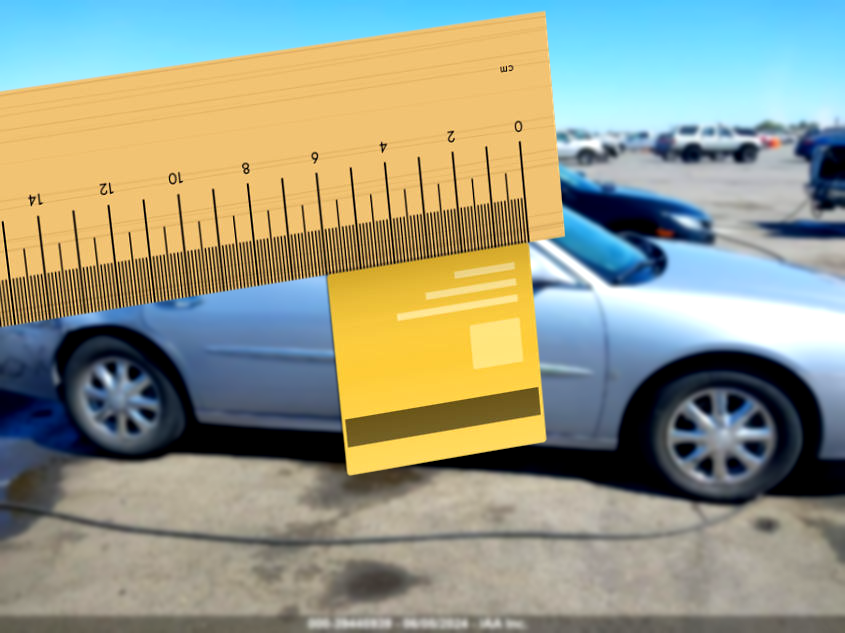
6 cm
